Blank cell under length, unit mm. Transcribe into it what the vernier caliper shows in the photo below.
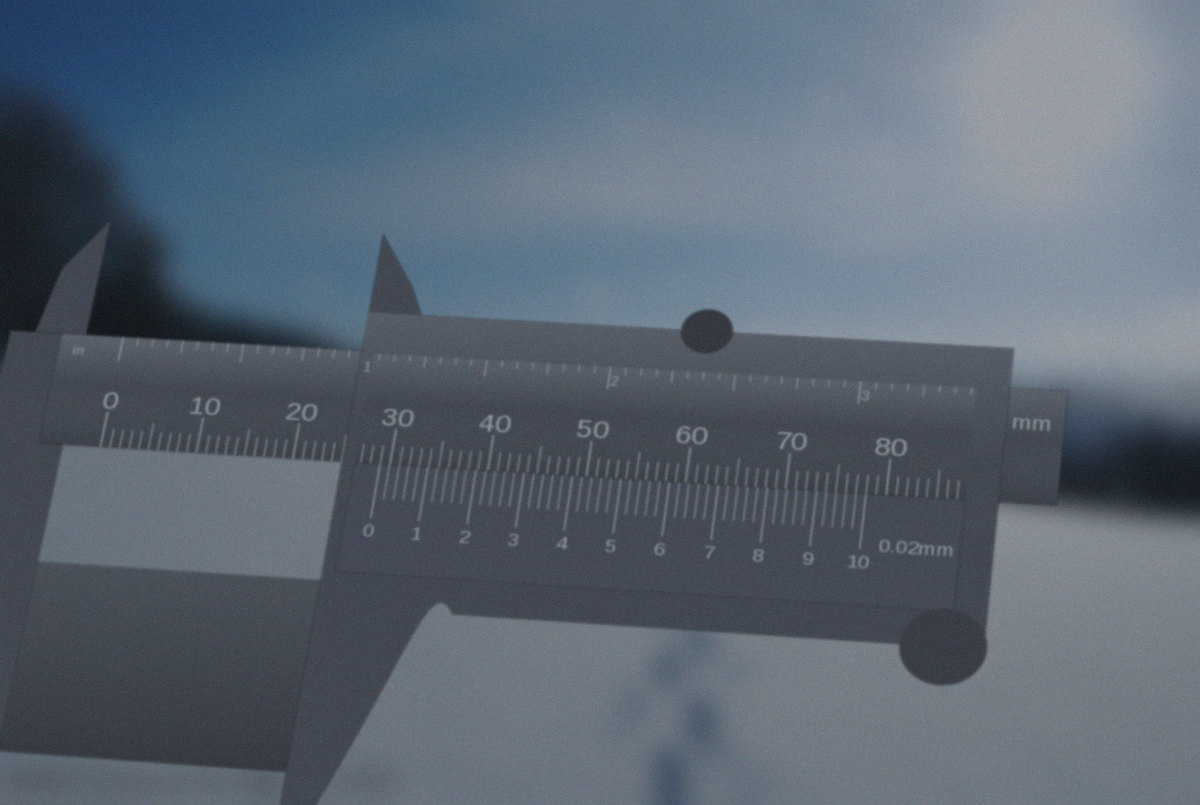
29.0 mm
